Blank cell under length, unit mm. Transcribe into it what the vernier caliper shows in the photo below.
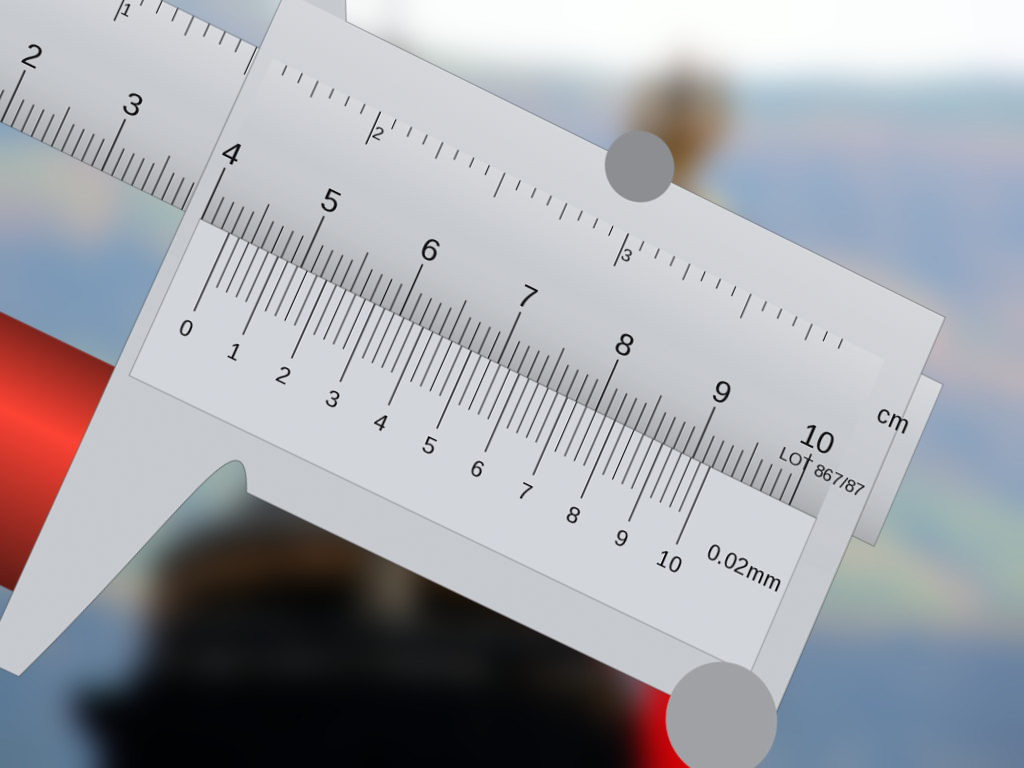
42.8 mm
